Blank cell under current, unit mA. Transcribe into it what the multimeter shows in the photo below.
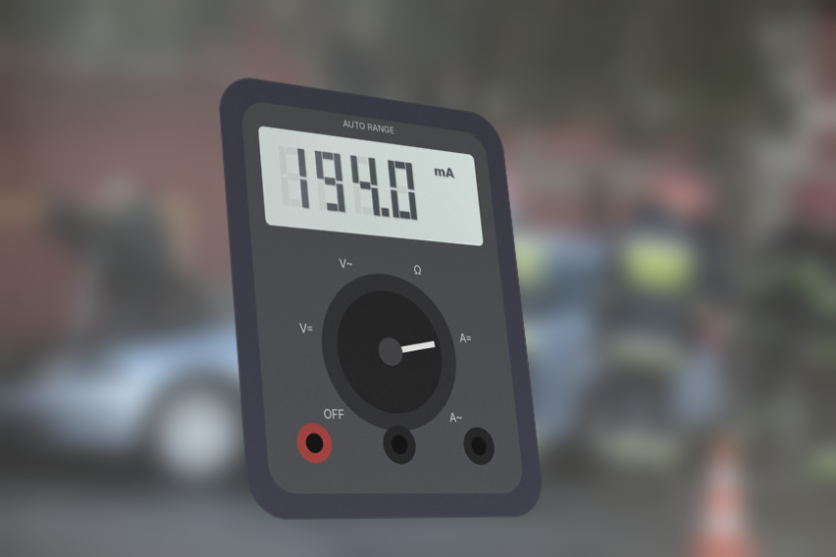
194.0 mA
